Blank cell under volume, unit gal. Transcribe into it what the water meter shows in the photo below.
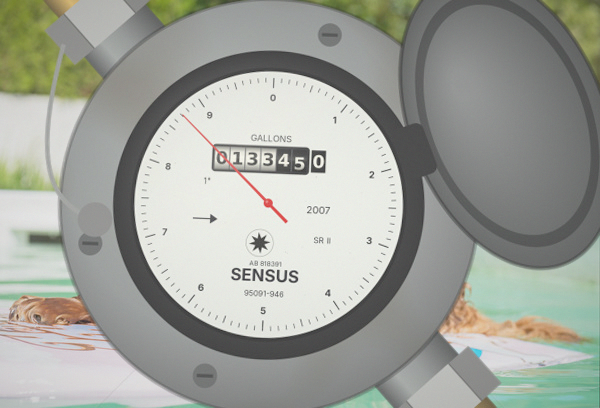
133448.7 gal
